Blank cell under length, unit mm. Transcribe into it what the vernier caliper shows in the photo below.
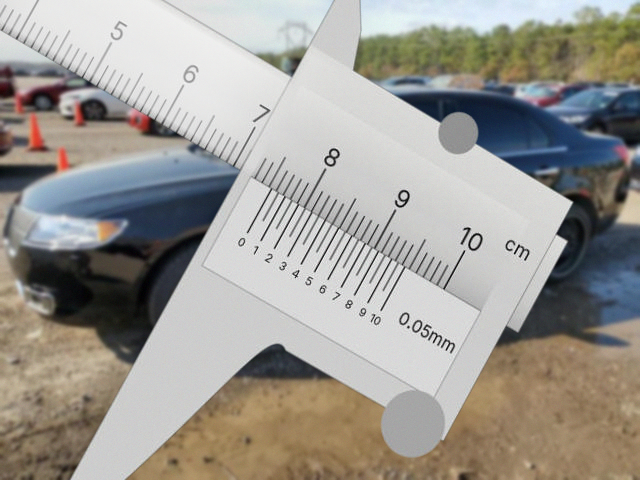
75.4 mm
